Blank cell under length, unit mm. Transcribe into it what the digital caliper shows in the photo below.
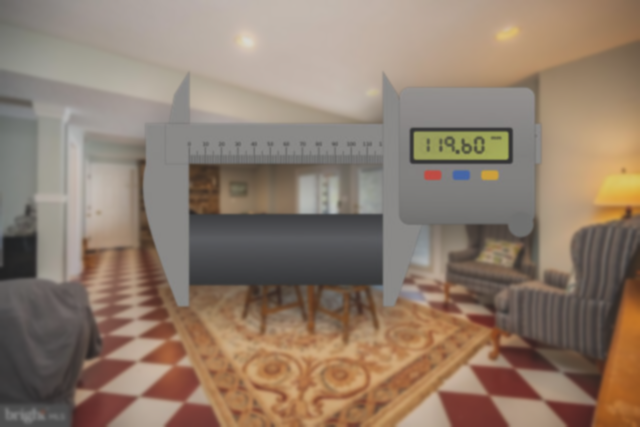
119.60 mm
